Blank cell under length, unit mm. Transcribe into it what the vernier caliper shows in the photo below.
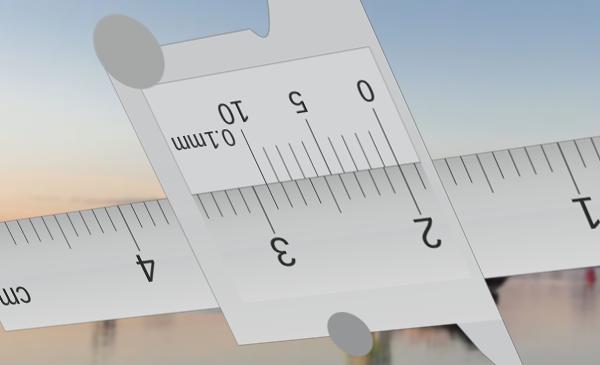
20.0 mm
